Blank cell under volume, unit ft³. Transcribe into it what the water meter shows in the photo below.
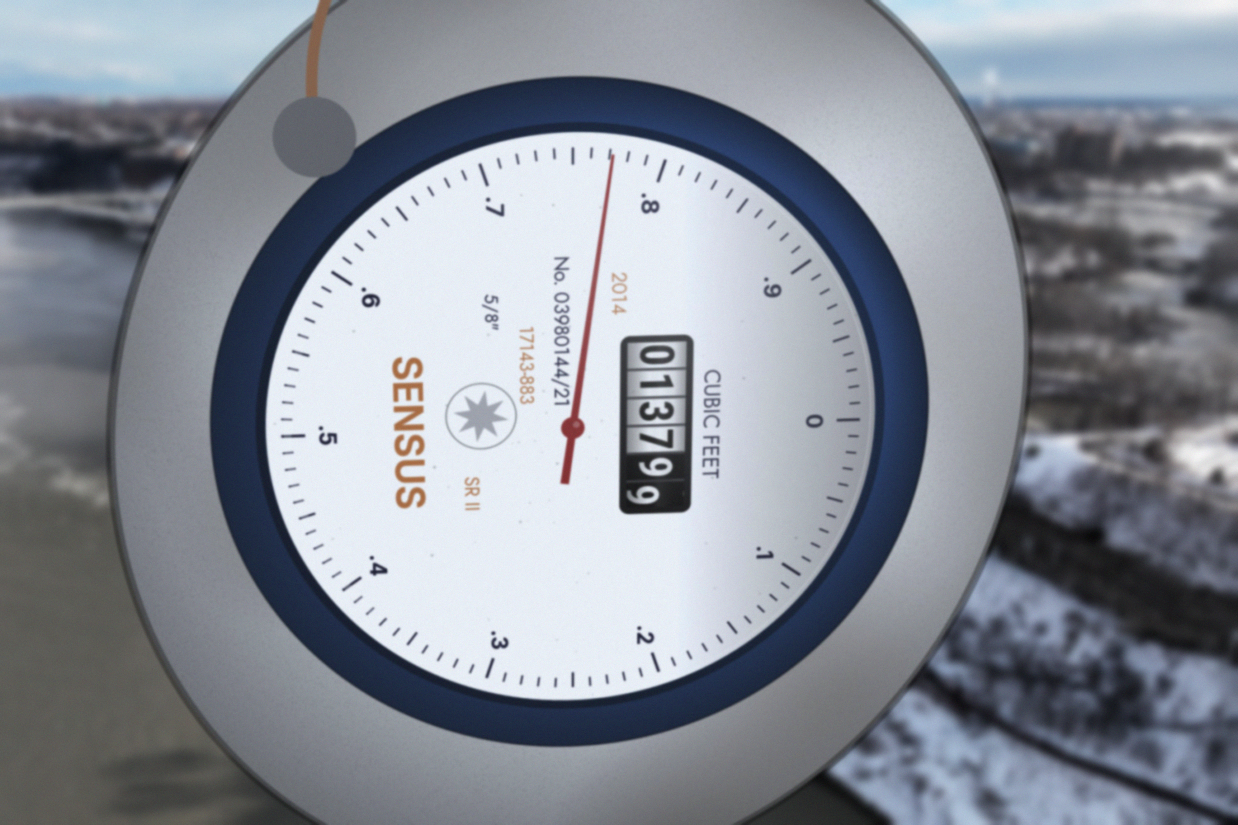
13798.77 ft³
